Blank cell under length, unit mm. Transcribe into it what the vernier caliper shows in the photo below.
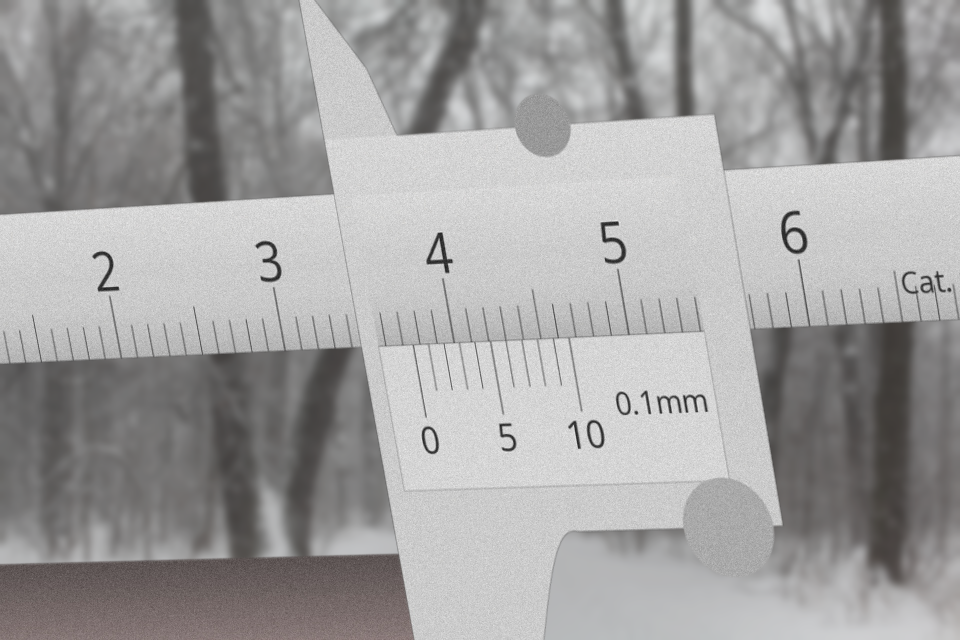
37.6 mm
